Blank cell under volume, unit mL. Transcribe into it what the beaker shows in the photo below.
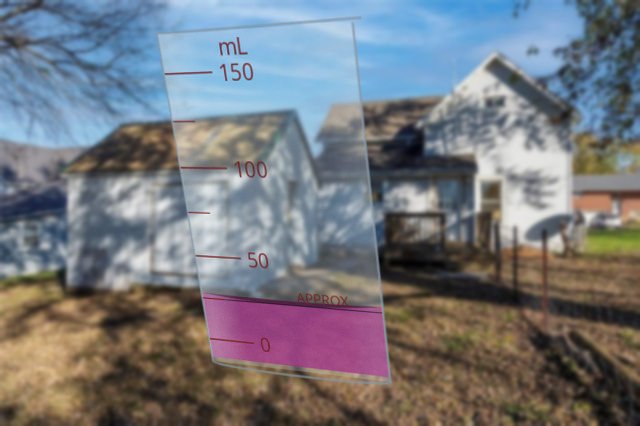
25 mL
